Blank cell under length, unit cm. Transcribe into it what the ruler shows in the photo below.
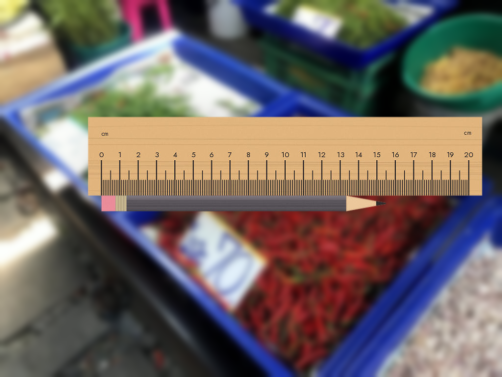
15.5 cm
